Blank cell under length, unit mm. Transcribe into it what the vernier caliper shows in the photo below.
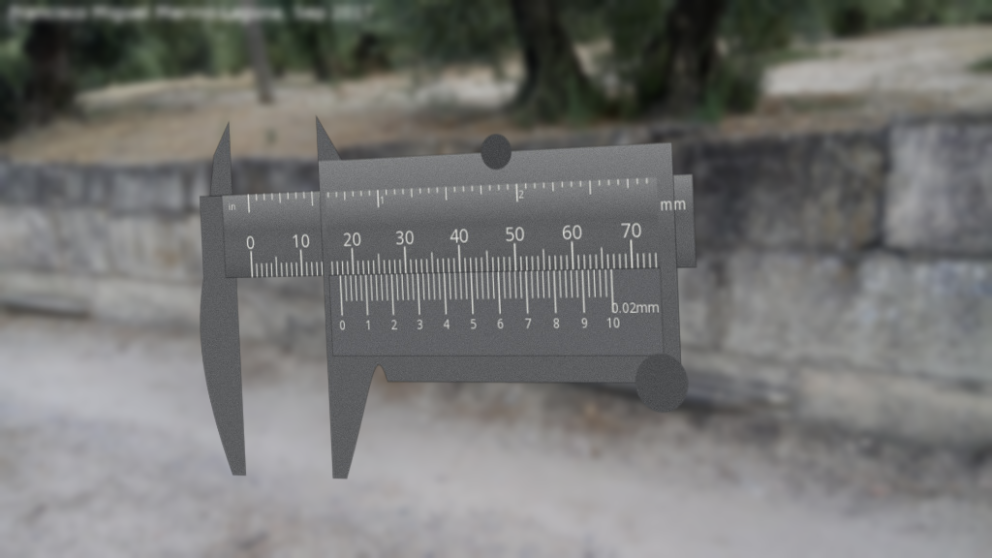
17.5 mm
